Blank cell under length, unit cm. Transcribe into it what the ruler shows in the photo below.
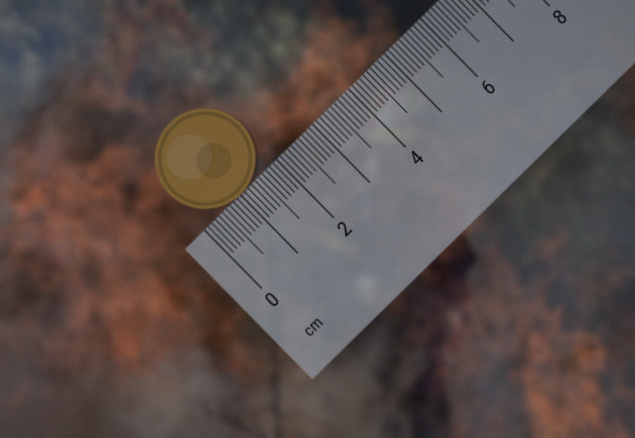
2 cm
